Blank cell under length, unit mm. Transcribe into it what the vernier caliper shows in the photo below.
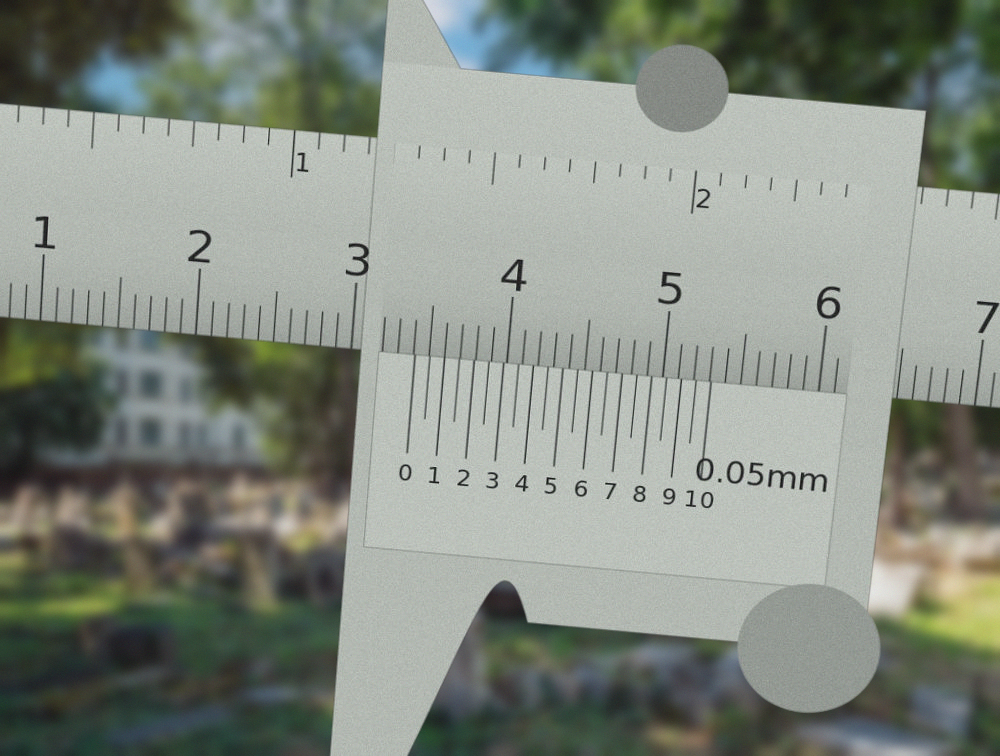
34.1 mm
